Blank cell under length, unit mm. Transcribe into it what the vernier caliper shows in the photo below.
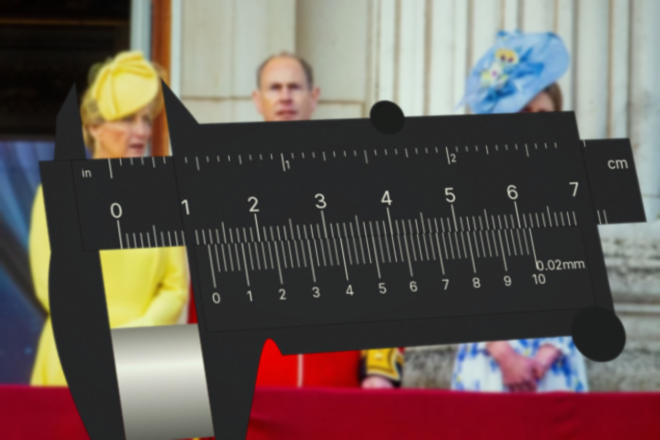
12.5 mm
